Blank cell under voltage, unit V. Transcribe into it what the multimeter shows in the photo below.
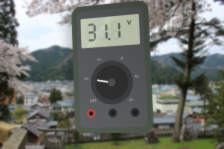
31.1 V
